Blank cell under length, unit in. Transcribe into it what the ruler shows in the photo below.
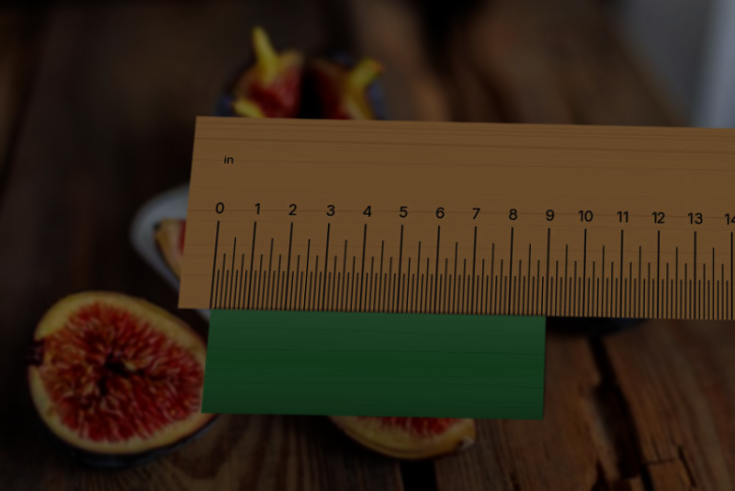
9 in
